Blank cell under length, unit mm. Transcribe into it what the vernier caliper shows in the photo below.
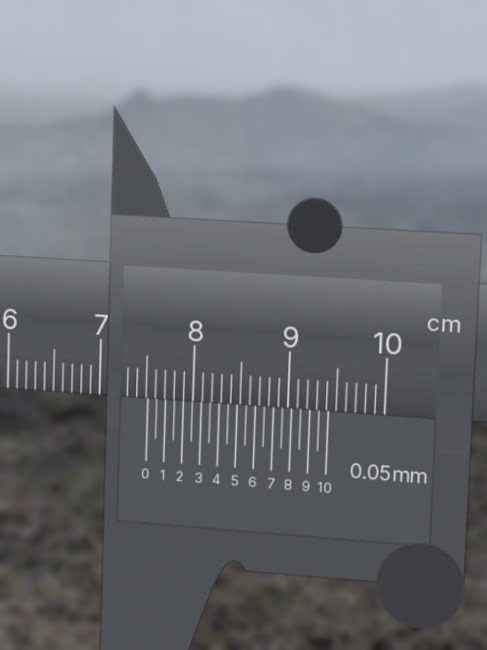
75.2 mm
